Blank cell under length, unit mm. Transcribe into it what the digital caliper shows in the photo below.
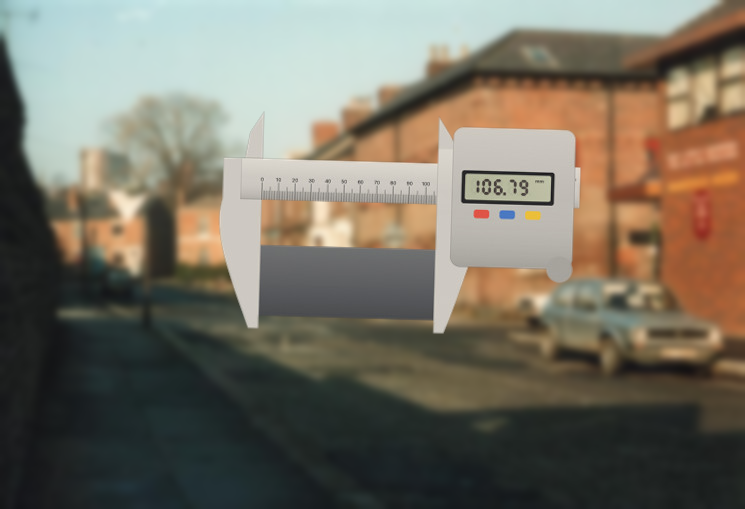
106.79 mm
